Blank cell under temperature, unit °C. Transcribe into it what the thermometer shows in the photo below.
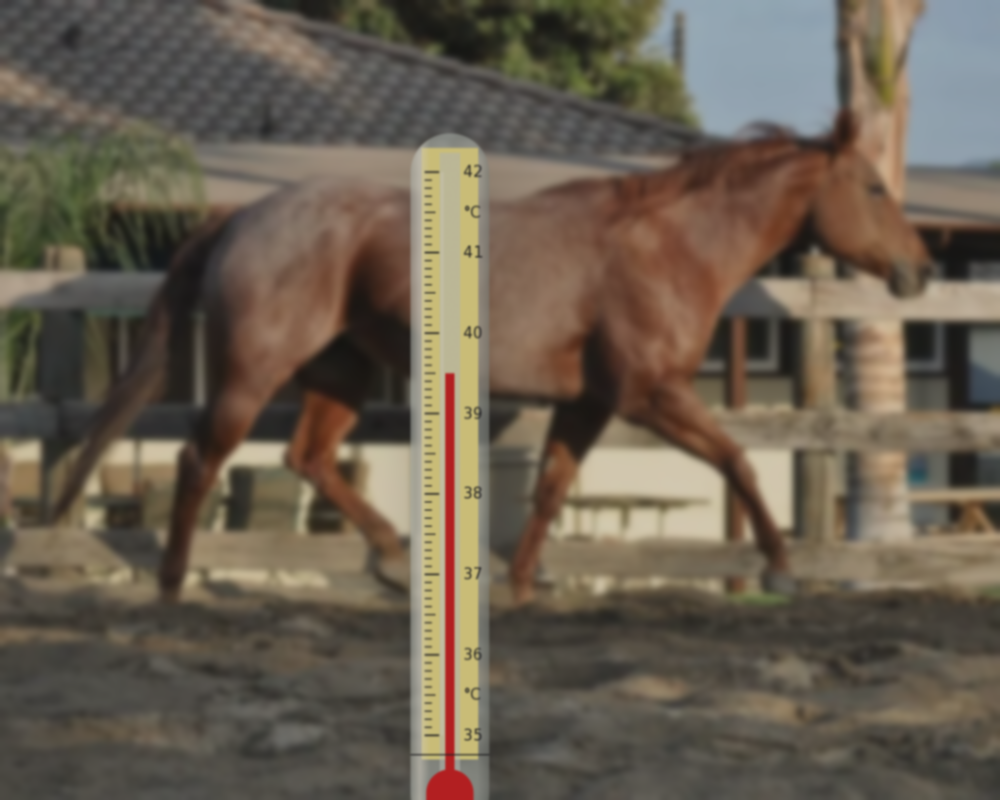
39.5 °C
